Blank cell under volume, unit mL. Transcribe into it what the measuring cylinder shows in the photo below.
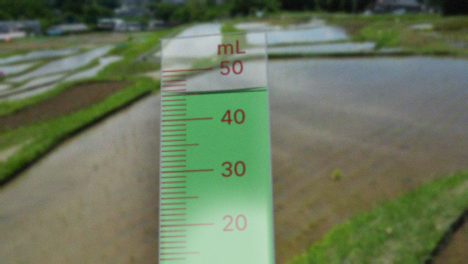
45 mL
